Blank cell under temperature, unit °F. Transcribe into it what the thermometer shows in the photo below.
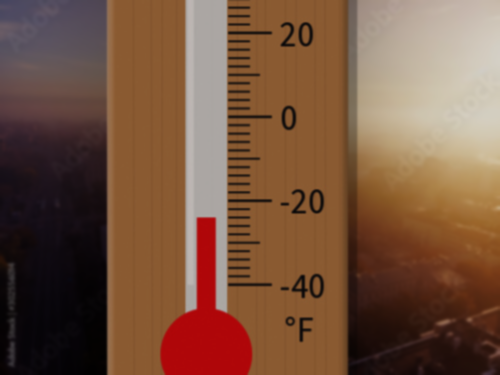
-24 °F
